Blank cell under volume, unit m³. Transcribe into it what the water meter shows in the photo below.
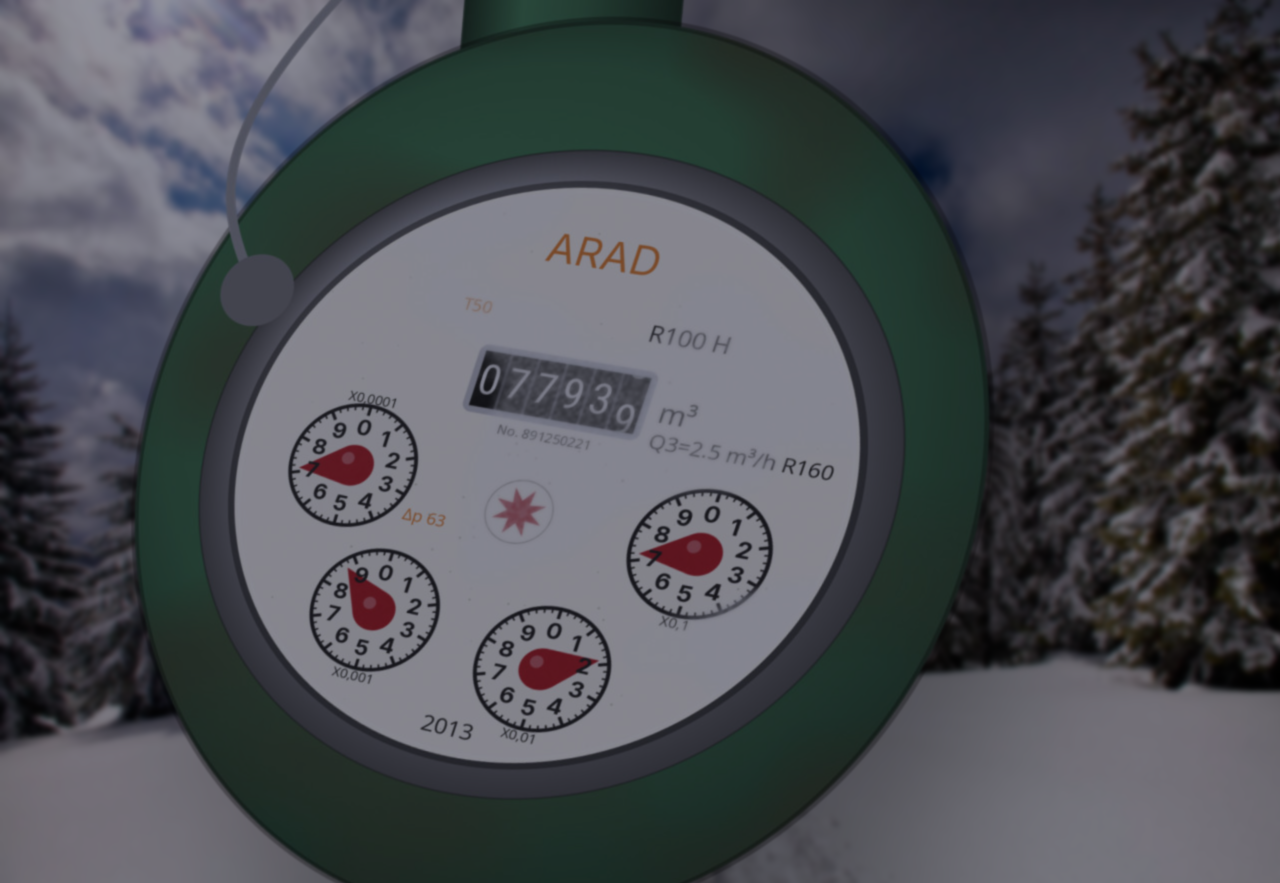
77938.7187 m³
